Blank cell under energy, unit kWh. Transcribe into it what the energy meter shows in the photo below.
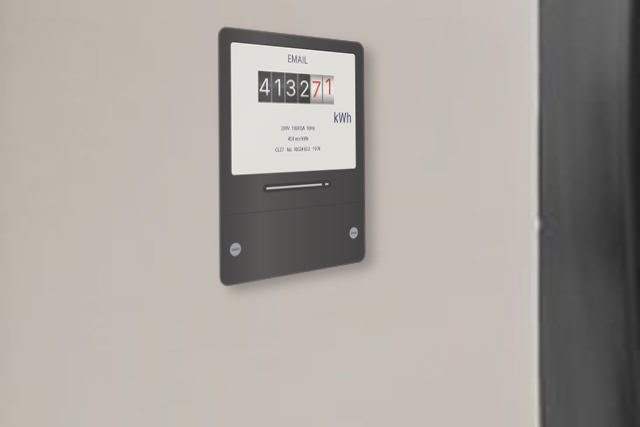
4132.71 kWh
